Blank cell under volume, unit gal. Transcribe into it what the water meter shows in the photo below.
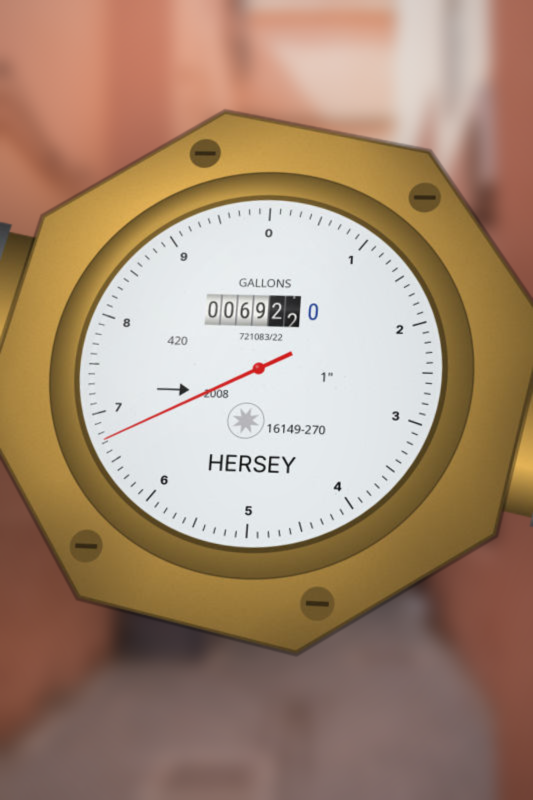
69216.7 gal
